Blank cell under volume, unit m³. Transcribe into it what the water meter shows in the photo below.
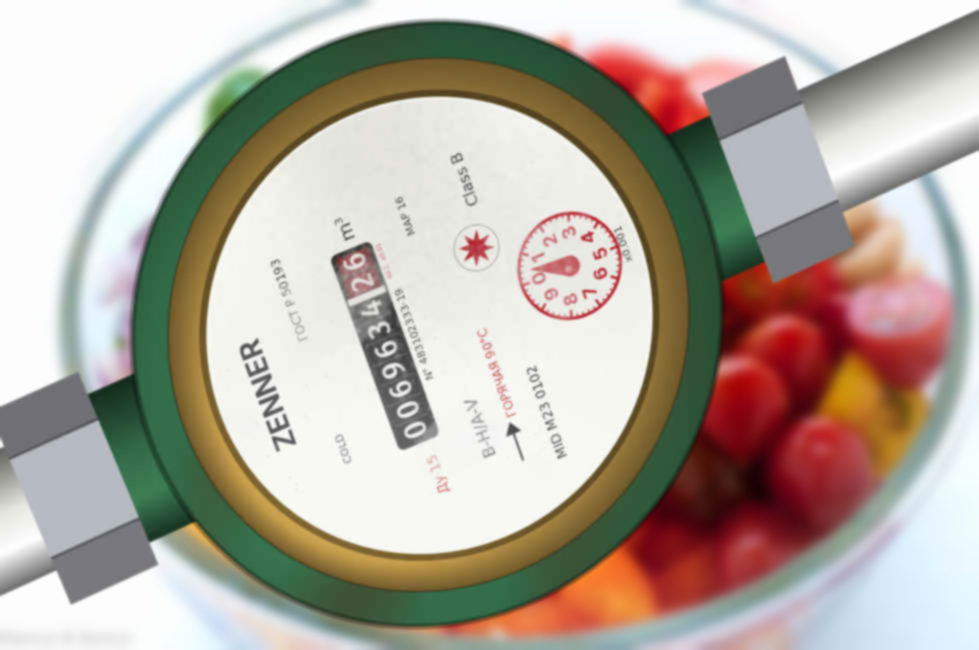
69634.260 m³
